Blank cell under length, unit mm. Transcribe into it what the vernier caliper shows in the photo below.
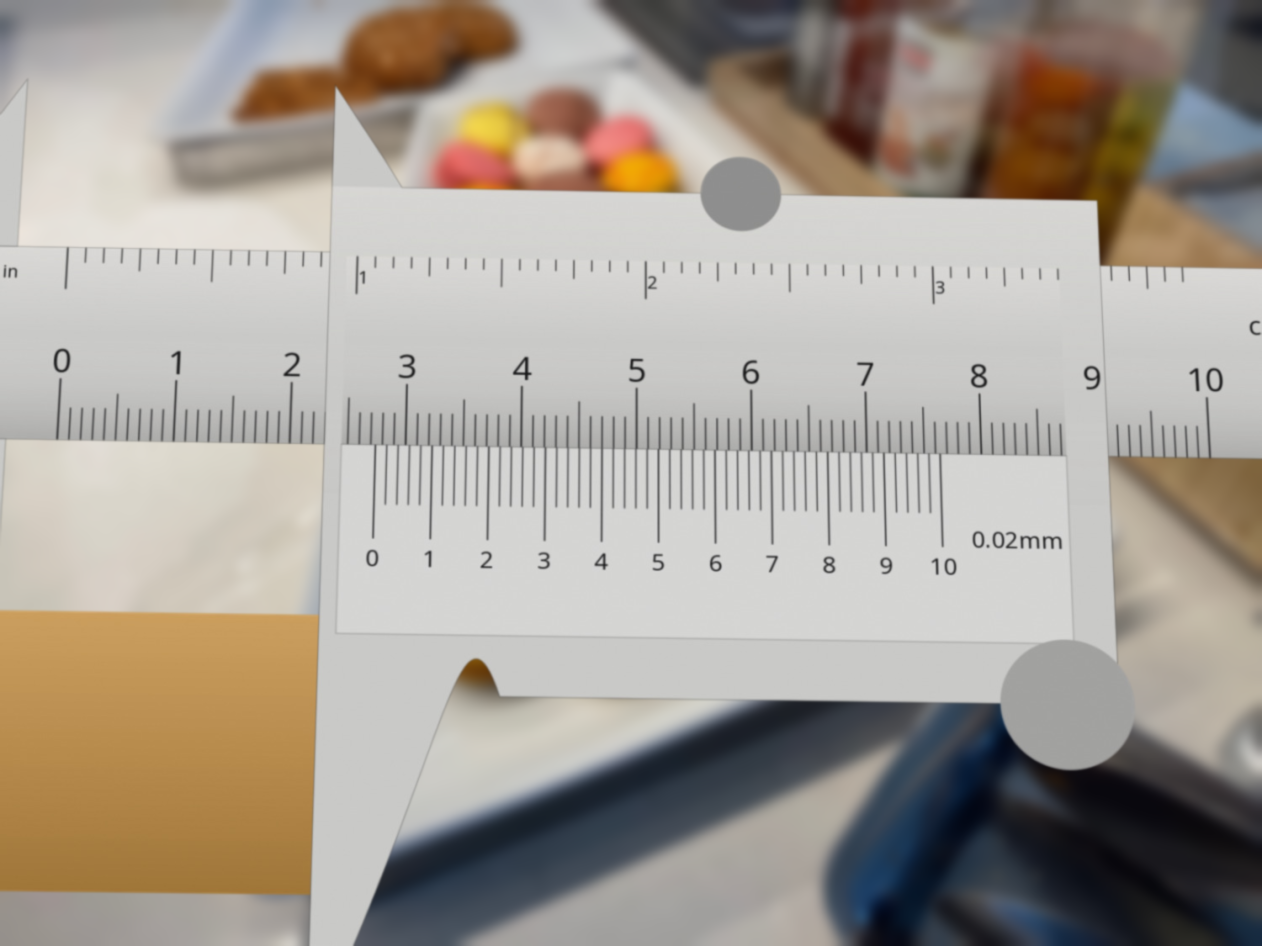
27.4 mm
